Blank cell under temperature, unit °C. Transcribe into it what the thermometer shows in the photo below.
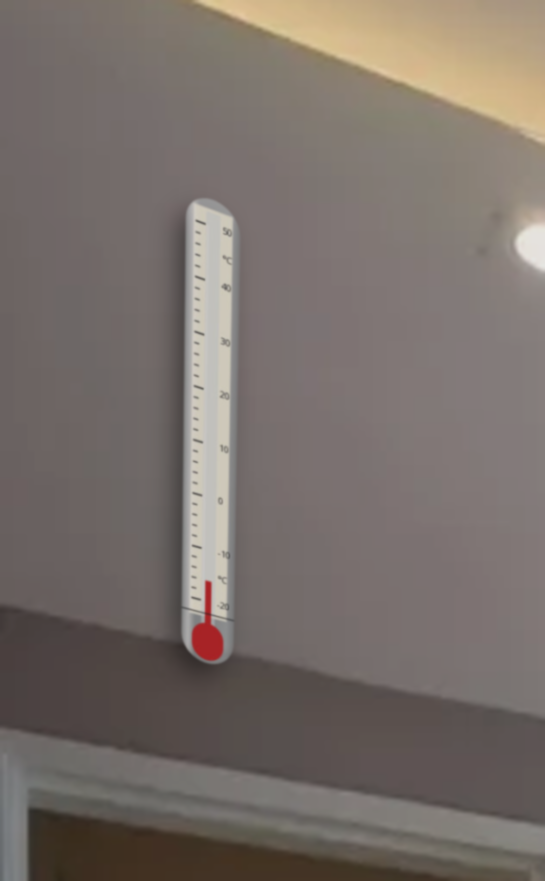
-16 °C
